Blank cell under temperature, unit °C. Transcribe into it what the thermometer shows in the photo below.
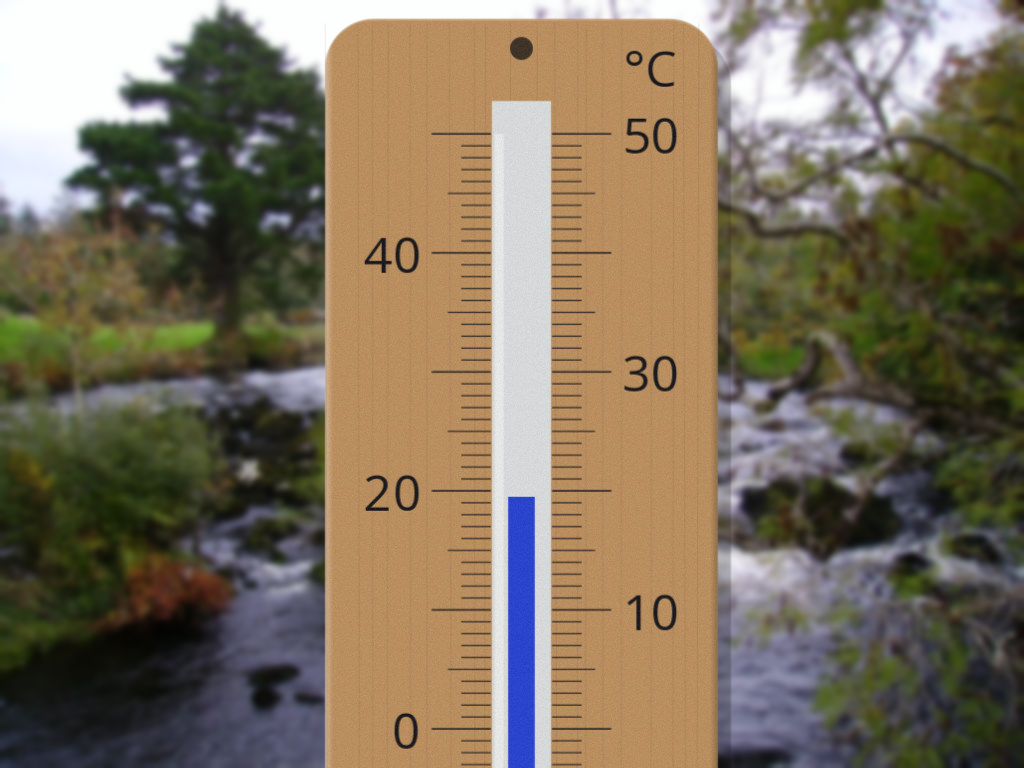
19.5 °C
